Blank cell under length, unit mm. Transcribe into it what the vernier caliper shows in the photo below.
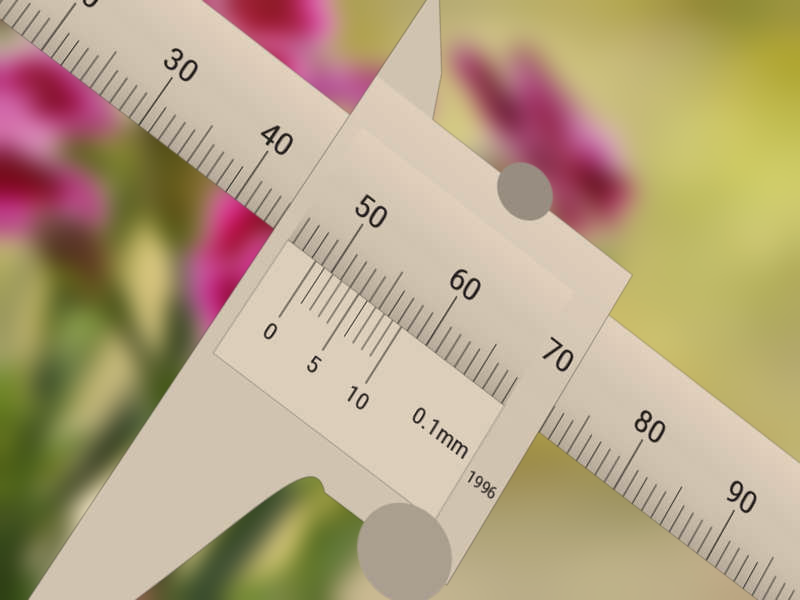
48.4 mm
